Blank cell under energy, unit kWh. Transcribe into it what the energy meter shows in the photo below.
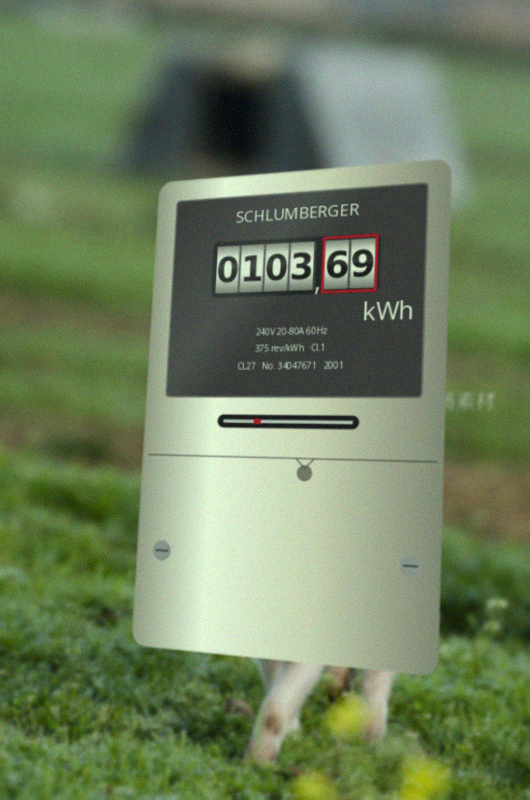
103.69 kWh
